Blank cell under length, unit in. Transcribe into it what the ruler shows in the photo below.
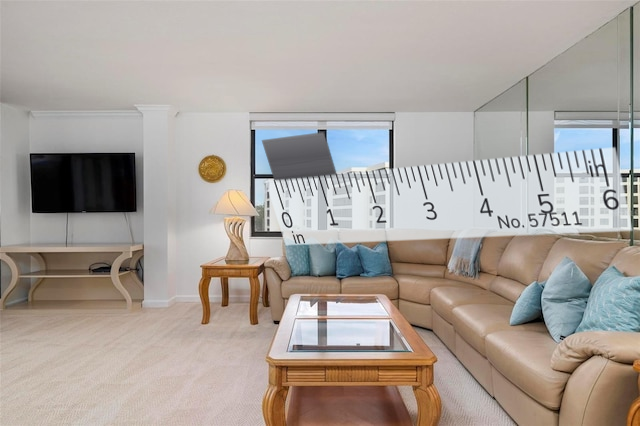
1.375 in
